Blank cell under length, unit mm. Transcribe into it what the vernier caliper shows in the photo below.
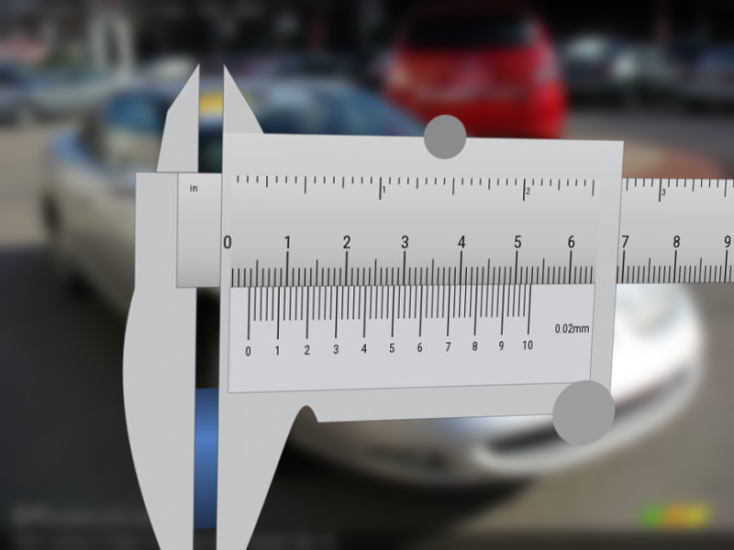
3.8 mm
